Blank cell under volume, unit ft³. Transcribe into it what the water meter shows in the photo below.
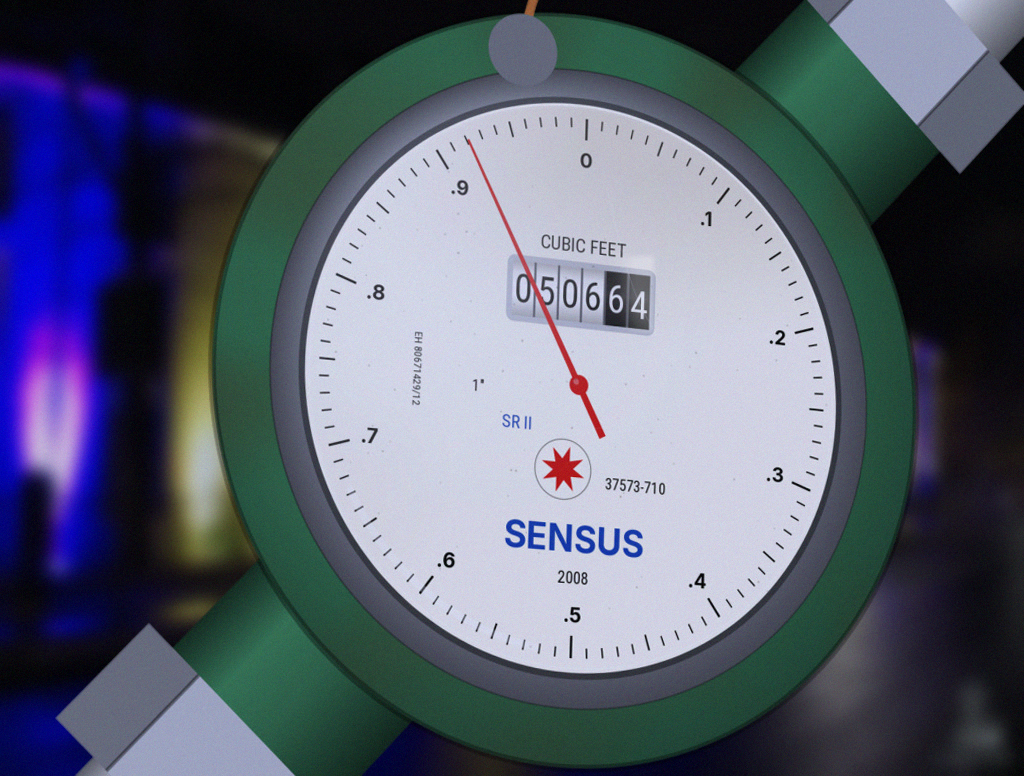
50663.92 ft³
